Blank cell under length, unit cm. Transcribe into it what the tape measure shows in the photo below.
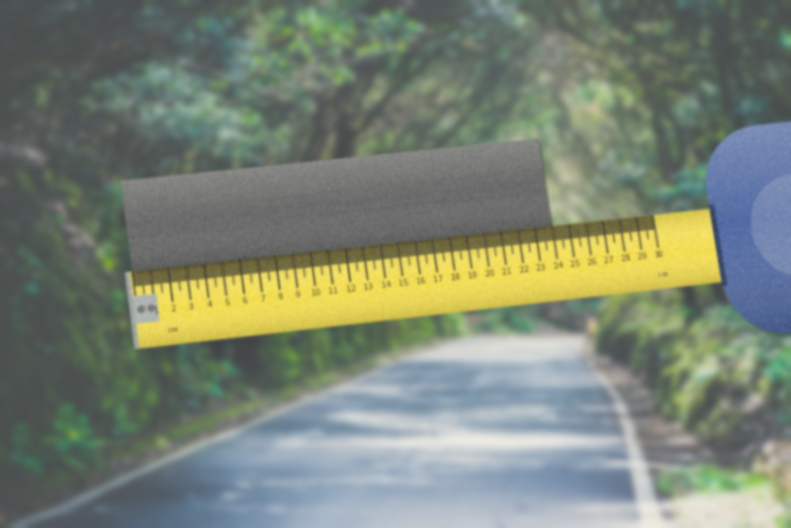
24 cm
